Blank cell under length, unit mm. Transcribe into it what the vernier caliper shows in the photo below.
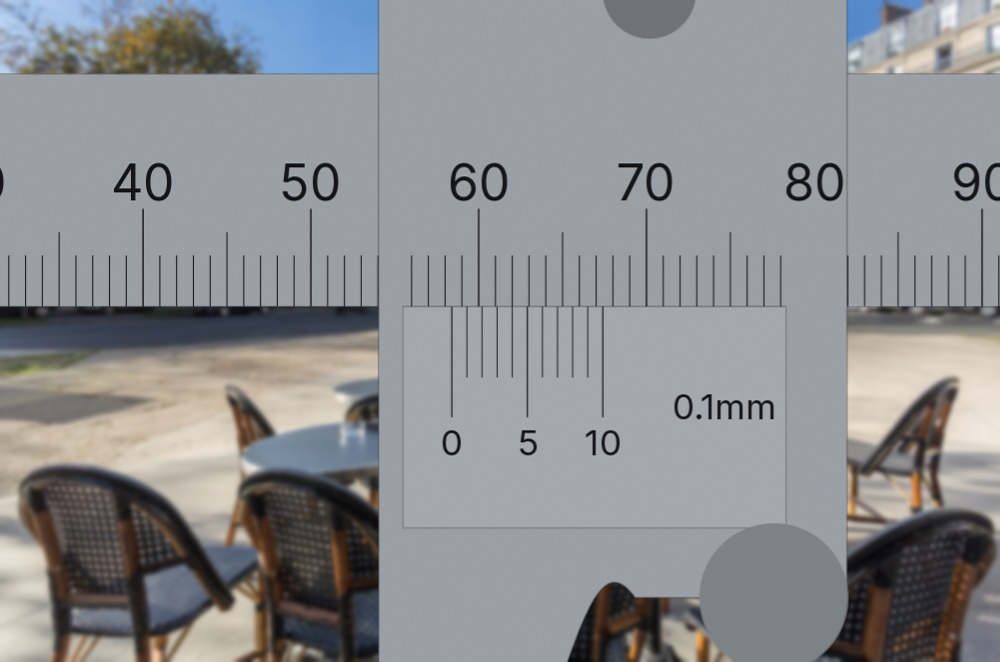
58.4 mm
